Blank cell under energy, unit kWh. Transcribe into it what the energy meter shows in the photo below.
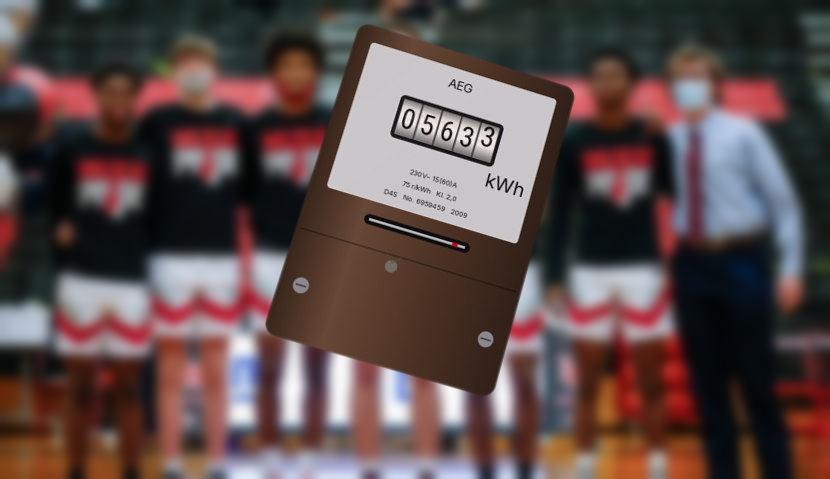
5633 kWh
